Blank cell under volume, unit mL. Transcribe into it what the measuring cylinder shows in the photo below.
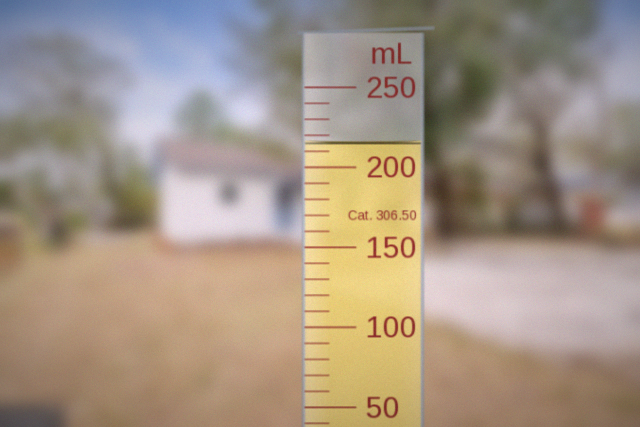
215 mL
